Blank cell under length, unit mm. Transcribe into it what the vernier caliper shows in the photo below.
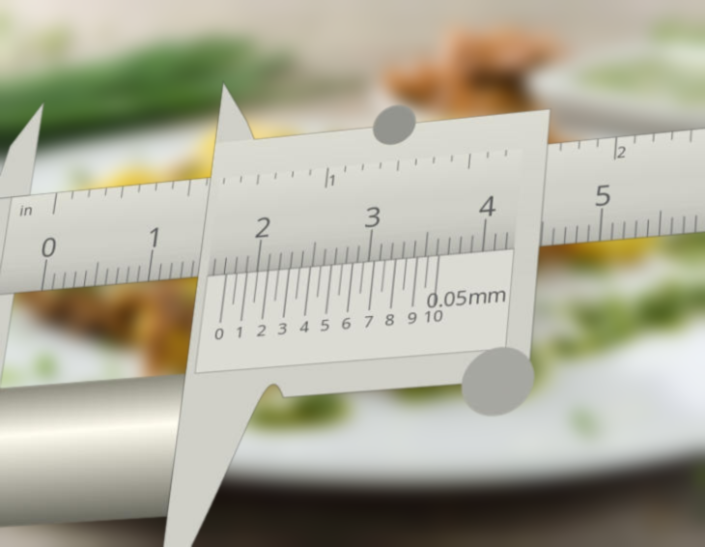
17.2 mm
